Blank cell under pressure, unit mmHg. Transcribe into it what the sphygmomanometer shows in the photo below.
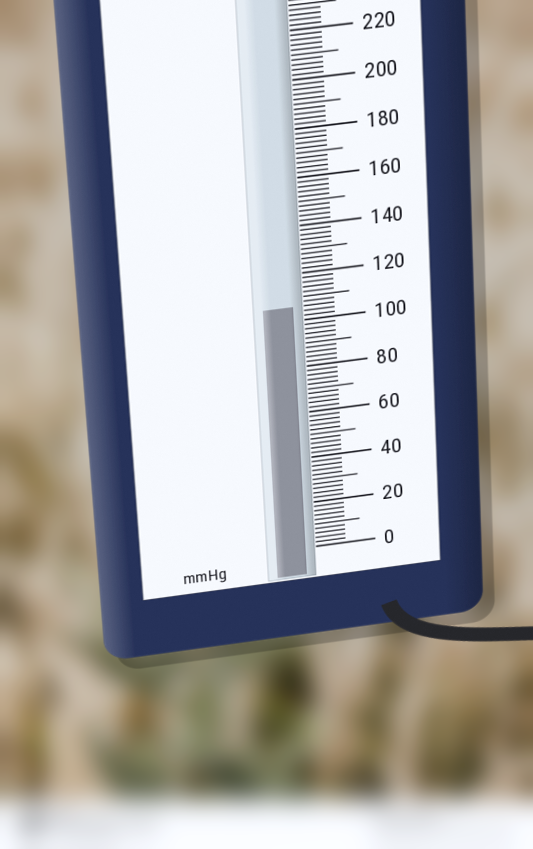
106 mmHg
